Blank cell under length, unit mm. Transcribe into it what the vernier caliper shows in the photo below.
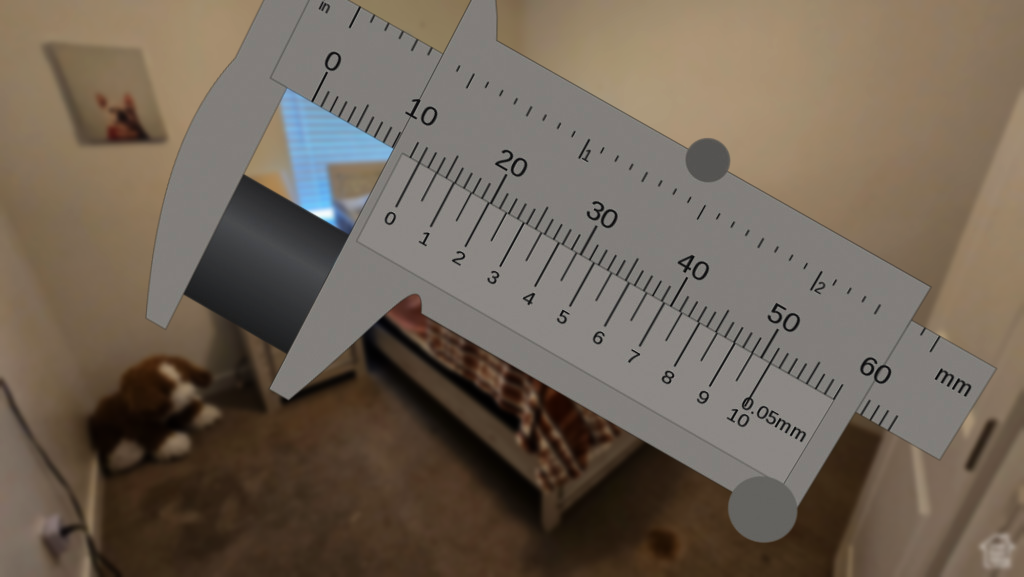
12.0 mm
